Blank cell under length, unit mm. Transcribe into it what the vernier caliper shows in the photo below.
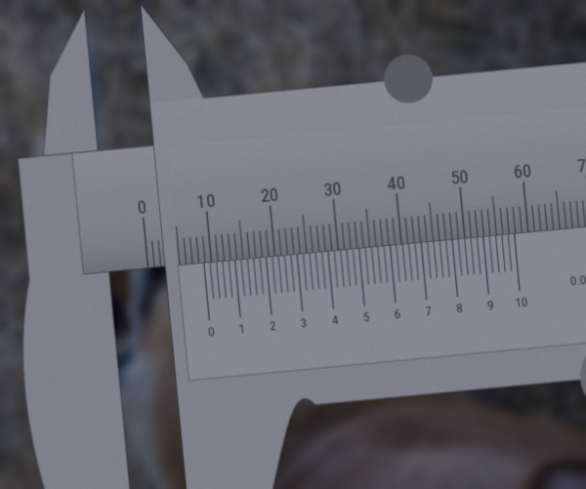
8.8 mm
